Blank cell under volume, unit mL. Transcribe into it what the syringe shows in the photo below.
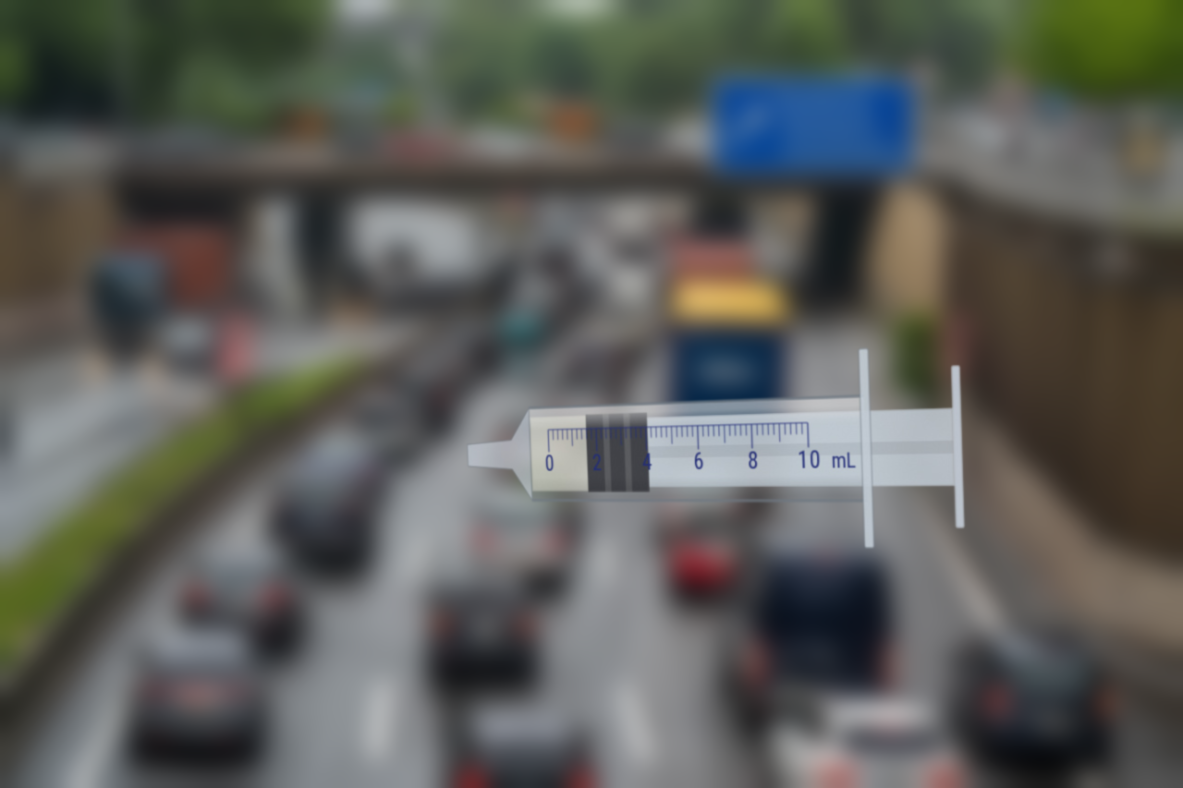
1.6 mL
